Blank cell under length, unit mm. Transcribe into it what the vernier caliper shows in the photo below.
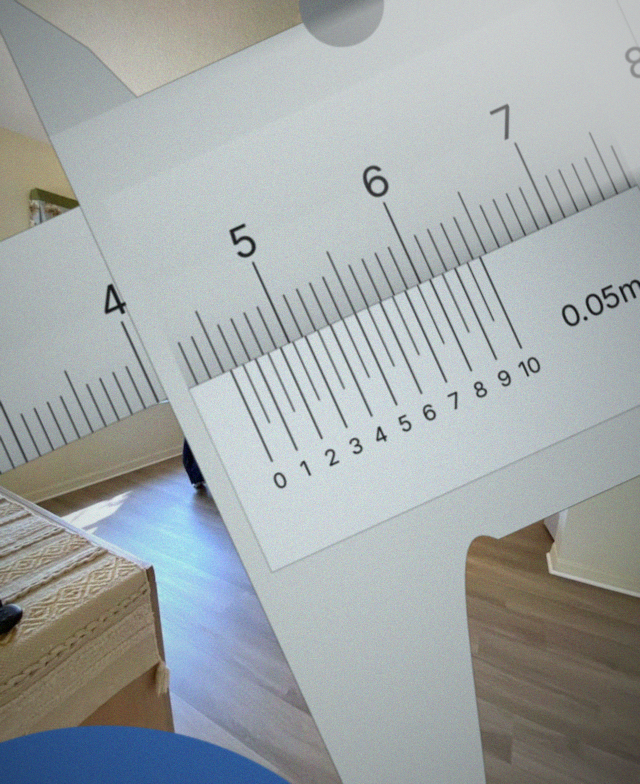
45.5 mm
